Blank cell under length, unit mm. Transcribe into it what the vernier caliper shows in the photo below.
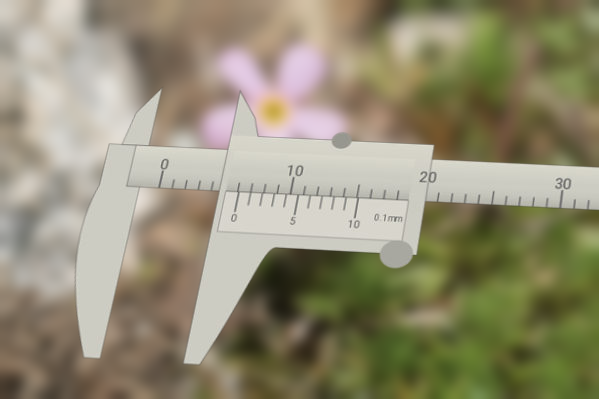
6.1 mm
